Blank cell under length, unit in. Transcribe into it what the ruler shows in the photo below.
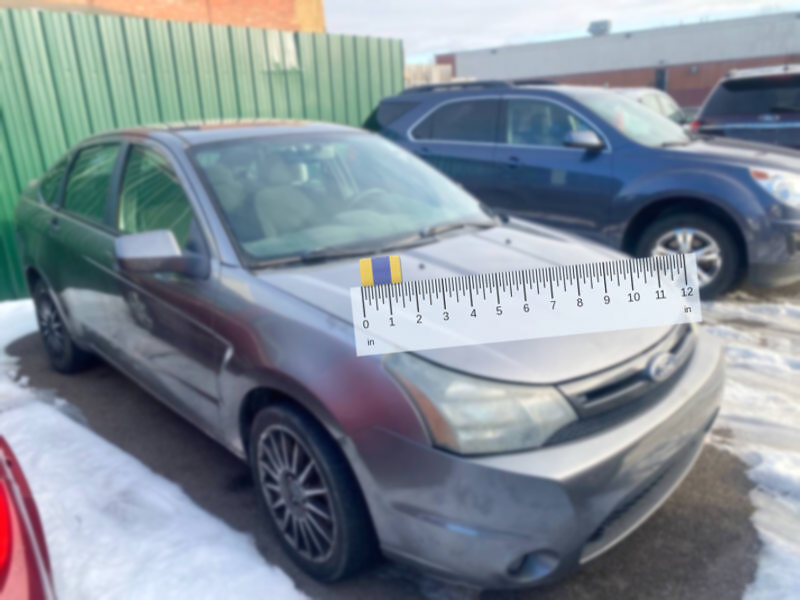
1.5 in
